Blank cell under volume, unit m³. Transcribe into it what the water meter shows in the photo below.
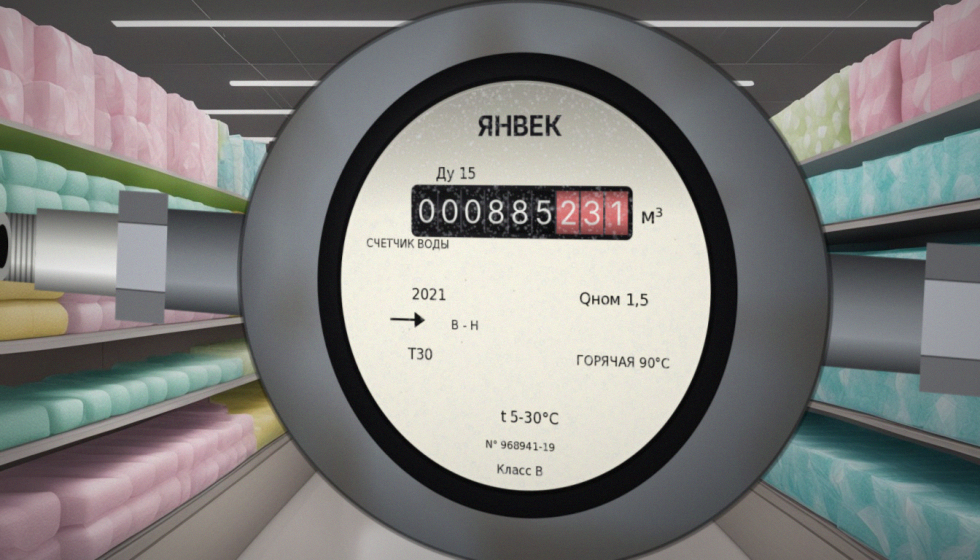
885.231 m³
